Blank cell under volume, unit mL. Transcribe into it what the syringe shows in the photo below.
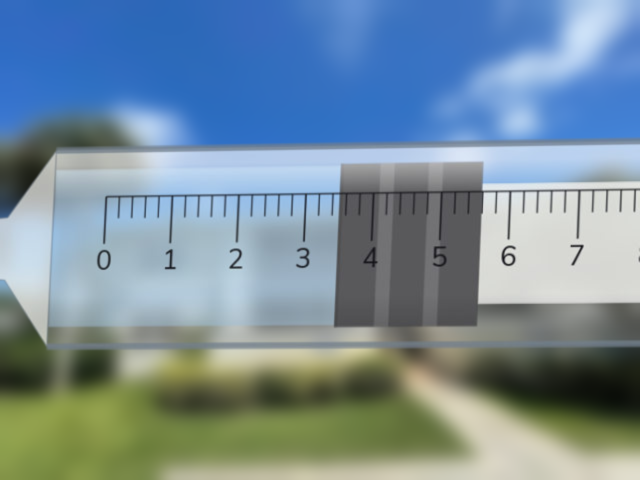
3.5 mL
